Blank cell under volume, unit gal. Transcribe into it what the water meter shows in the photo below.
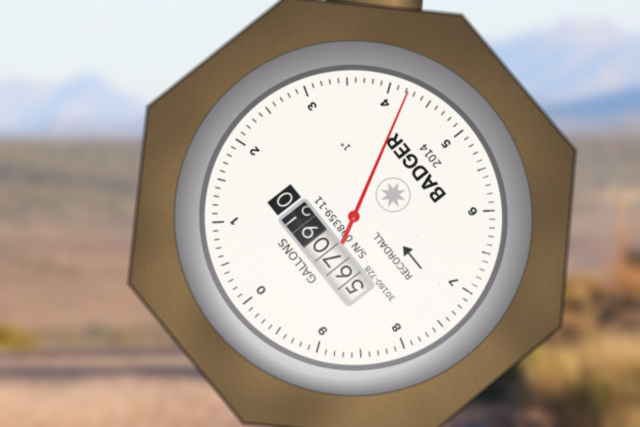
5670914.2 gal
